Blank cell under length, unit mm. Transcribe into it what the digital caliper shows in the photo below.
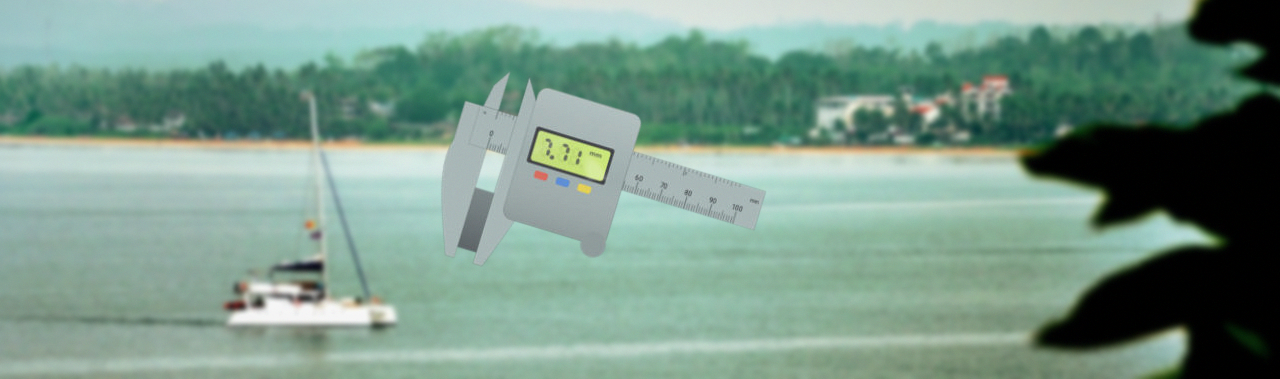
7.71 mm
